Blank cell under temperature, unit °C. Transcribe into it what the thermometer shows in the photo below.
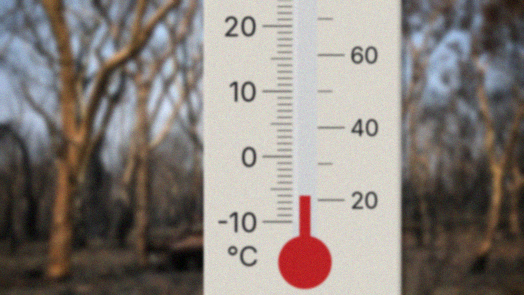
-6 °C
